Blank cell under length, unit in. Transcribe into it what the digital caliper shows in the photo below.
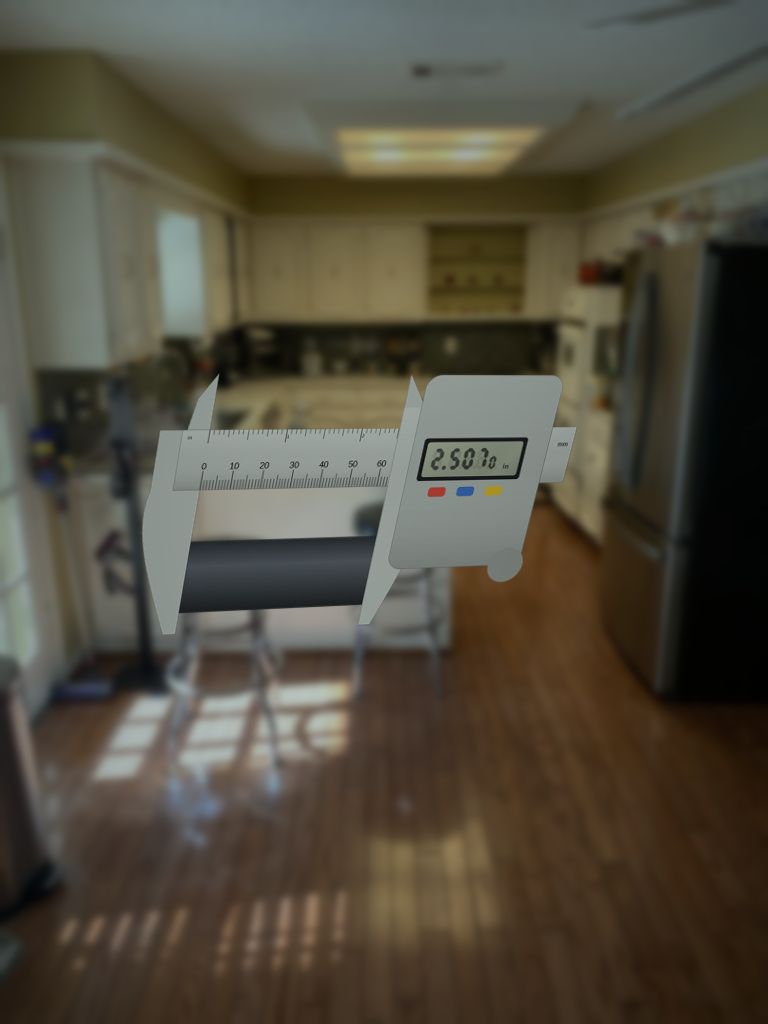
2.5070 in
